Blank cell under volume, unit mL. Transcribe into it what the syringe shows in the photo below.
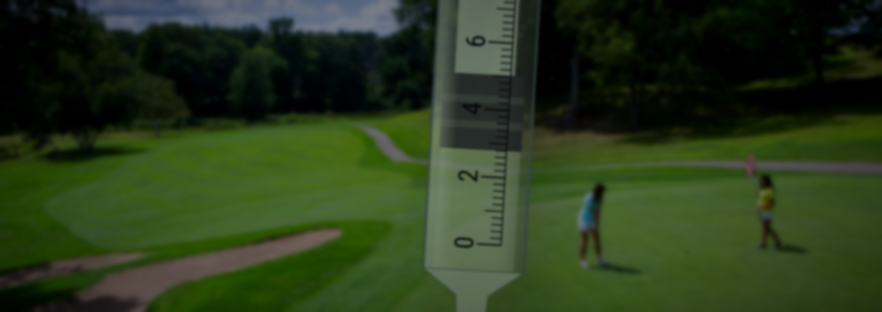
2.8 mL
